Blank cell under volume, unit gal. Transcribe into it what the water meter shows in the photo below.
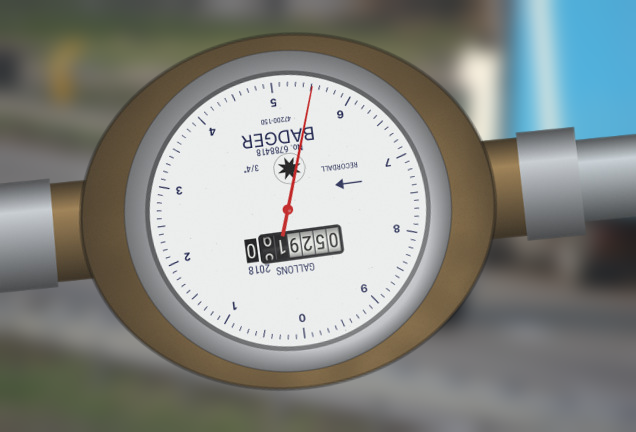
529185.5 gal
